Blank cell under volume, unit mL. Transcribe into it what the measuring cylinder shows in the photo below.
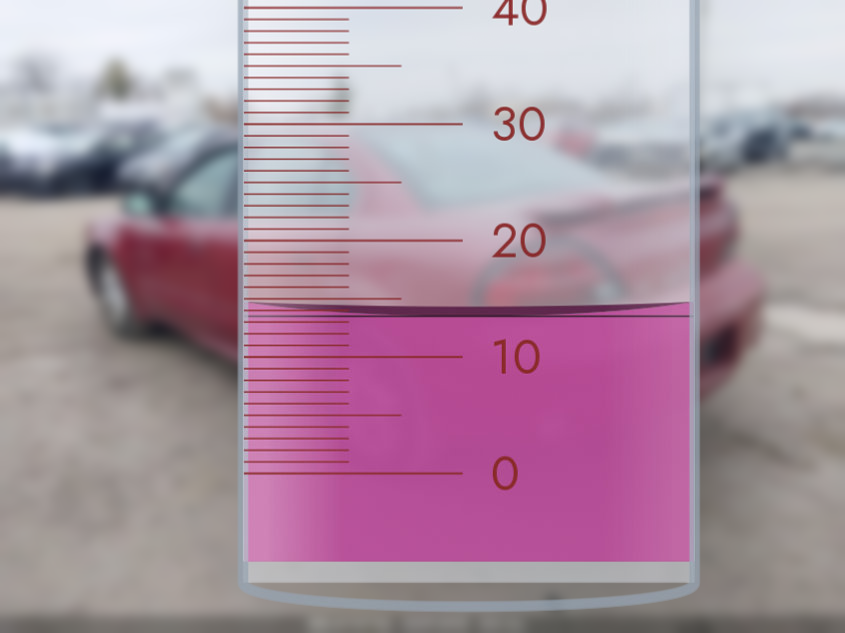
13.5 mL
